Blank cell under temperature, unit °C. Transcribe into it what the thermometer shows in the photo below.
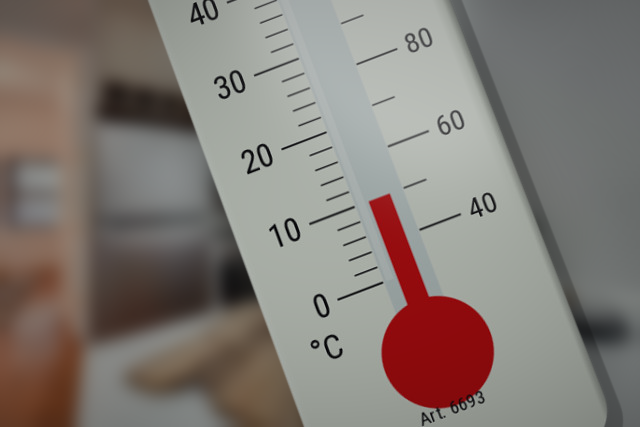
10 °C
